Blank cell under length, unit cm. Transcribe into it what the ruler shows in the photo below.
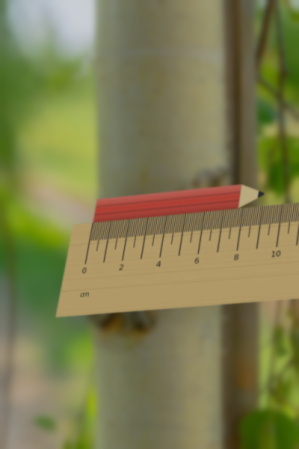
9 cm
